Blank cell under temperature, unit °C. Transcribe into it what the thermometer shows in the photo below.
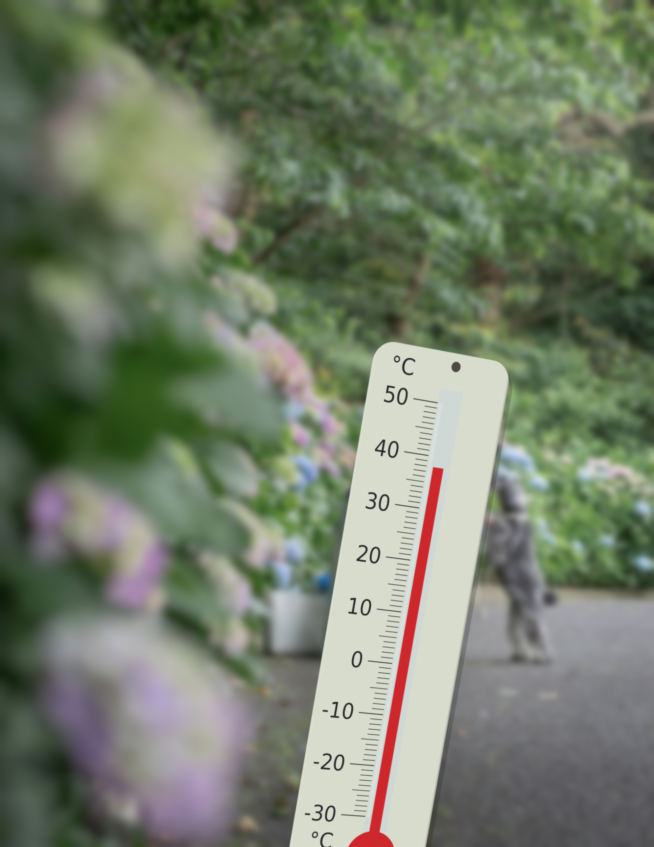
38 °C
